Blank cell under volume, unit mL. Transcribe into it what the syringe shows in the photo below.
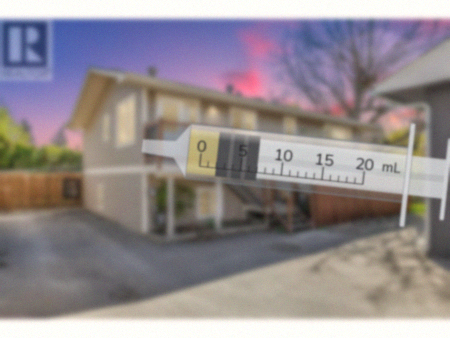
2 mL
